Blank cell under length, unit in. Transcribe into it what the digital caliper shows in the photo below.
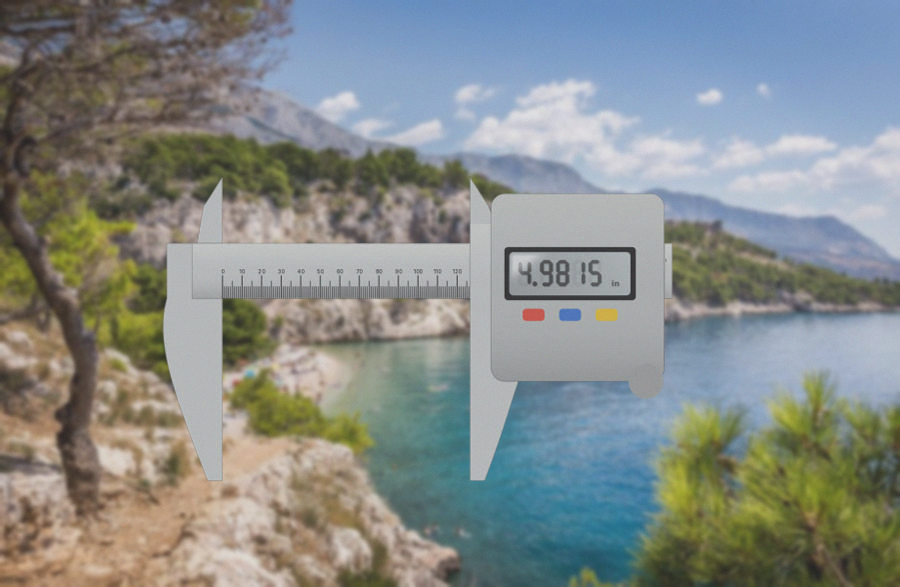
4.9815 in
